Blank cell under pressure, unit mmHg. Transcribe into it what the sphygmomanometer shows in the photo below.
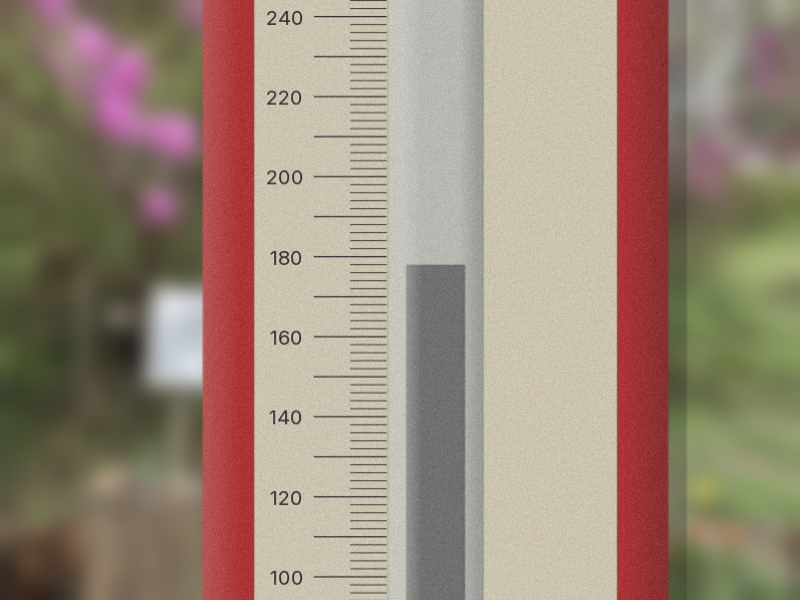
178 mmHg
